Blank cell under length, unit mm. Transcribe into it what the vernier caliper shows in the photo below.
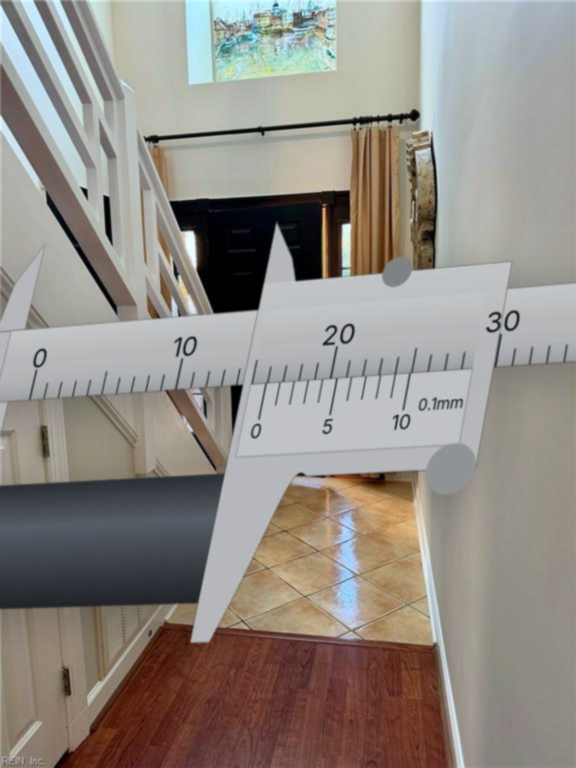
15.9 mm
